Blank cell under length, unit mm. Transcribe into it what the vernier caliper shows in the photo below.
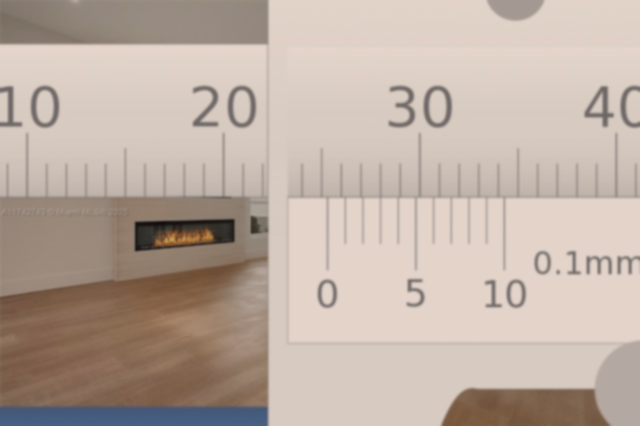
25.3 mm
